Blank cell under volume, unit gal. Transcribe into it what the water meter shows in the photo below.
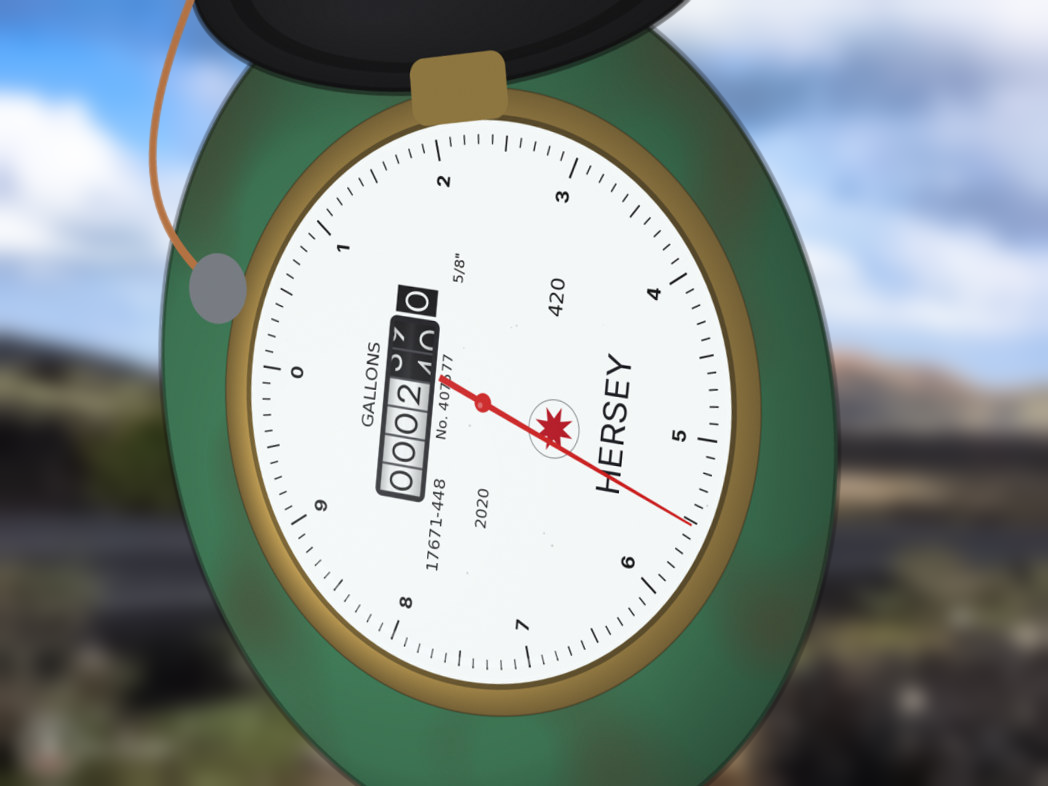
2395.5 gal
